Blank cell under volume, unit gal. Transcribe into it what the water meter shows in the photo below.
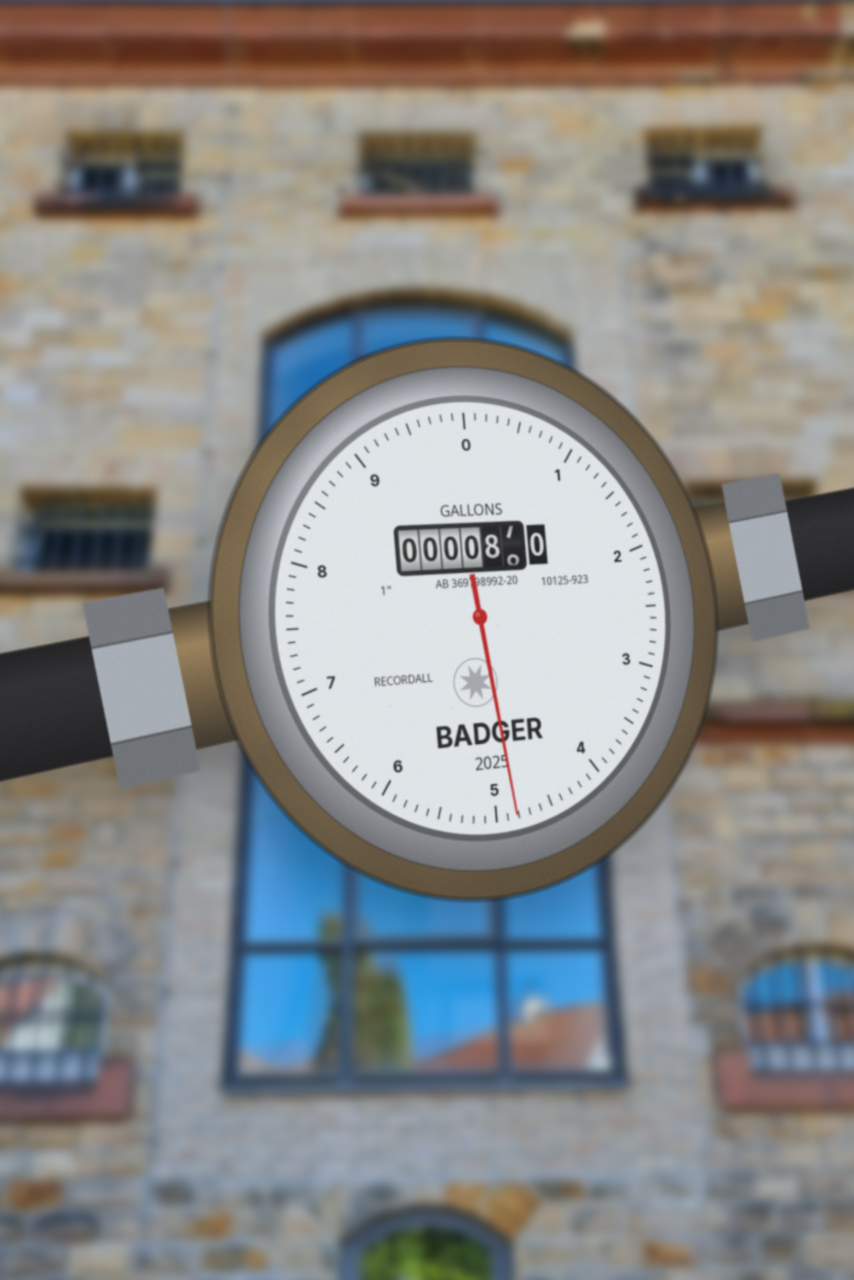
874.8 gal
